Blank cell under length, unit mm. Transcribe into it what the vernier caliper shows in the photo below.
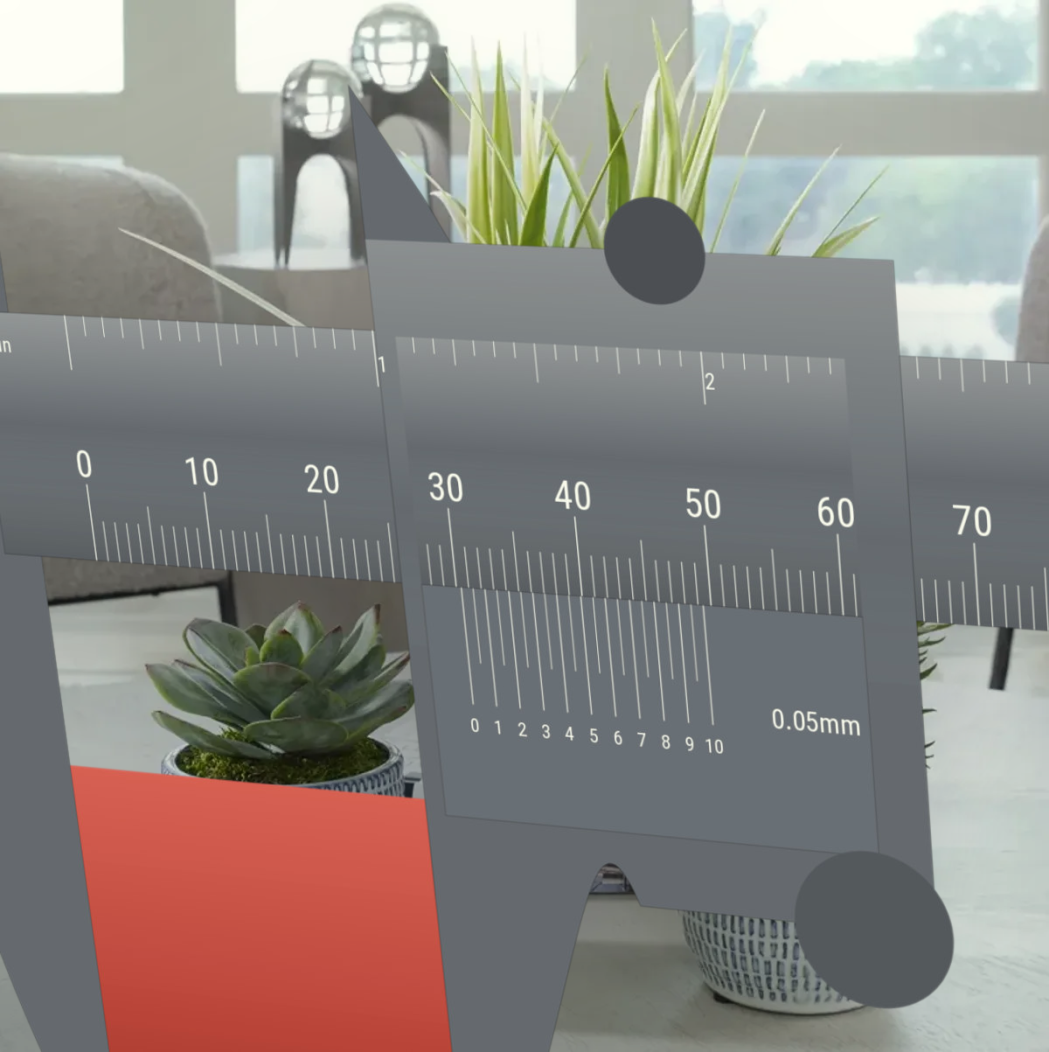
30.4 mm
